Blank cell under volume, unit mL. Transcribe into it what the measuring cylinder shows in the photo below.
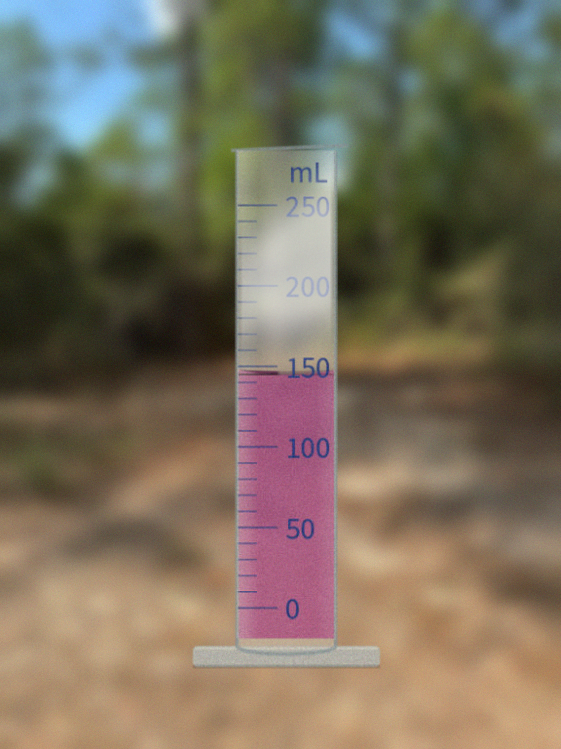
145 mL
